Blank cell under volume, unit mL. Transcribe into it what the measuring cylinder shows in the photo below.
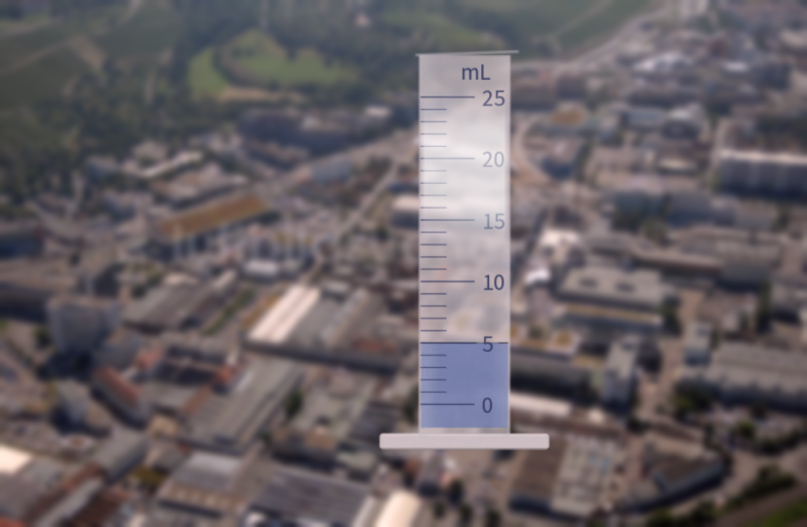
5 mL
